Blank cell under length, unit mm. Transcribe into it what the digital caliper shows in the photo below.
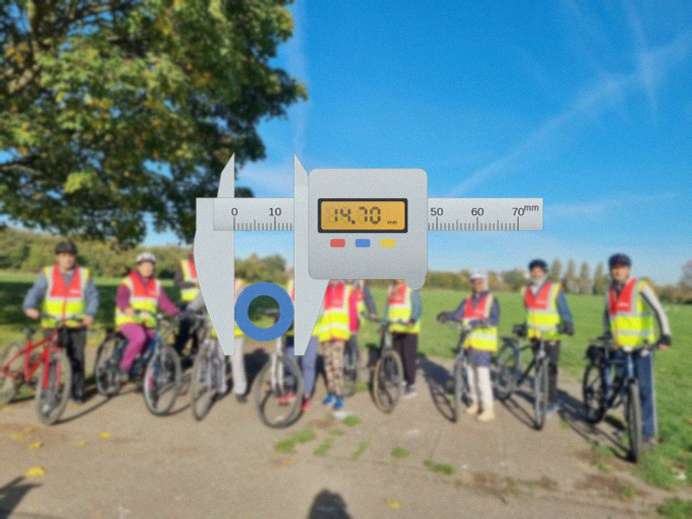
14.70 mm
